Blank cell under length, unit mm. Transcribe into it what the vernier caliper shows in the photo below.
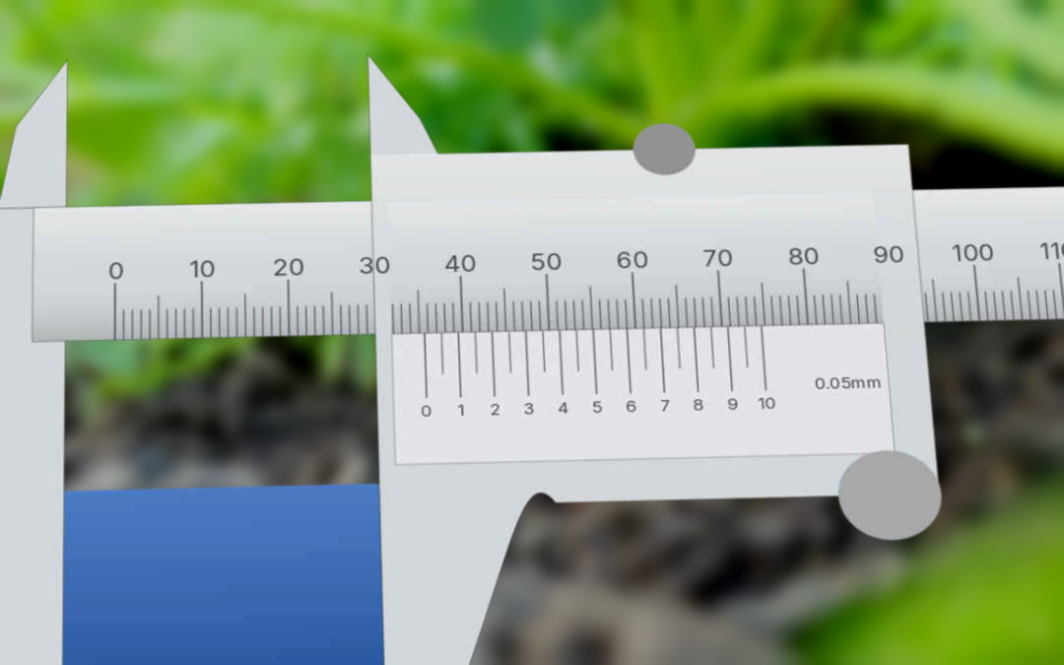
35.6 mm
